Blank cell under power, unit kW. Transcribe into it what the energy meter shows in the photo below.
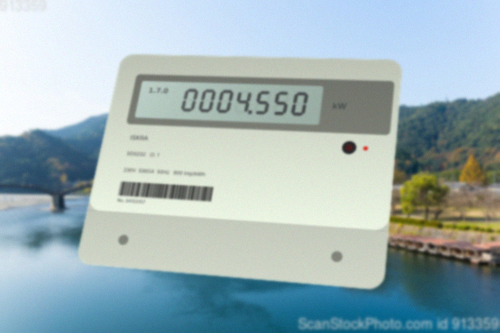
4.550 kW
